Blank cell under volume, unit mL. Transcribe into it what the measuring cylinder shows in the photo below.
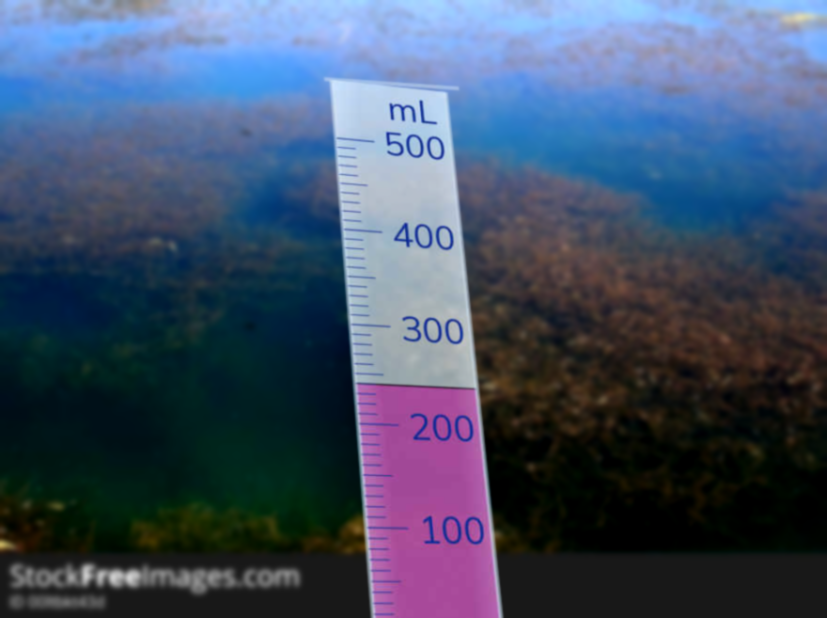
240 mL
